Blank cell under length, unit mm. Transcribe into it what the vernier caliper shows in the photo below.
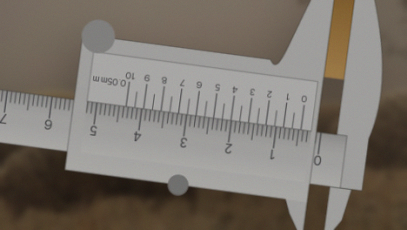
4.5 mm
